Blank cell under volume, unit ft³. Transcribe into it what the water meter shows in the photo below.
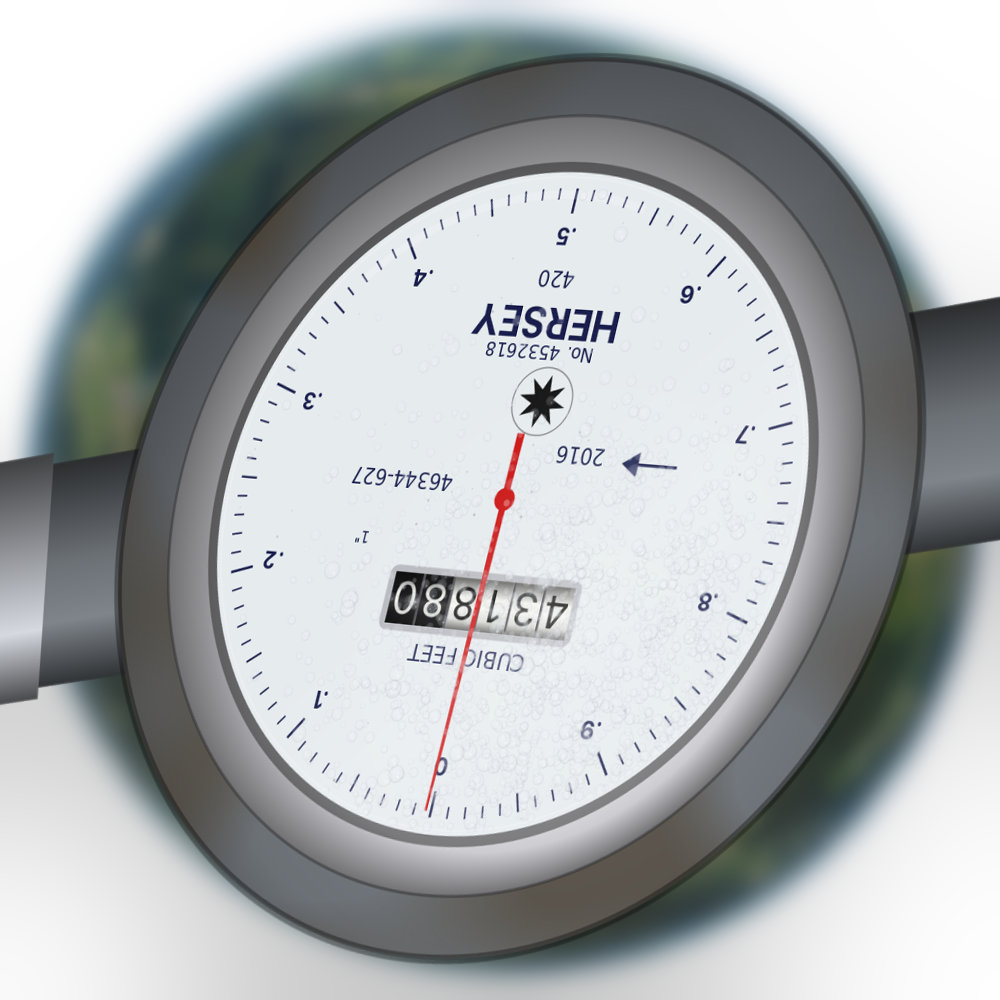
431880.00 ft³
